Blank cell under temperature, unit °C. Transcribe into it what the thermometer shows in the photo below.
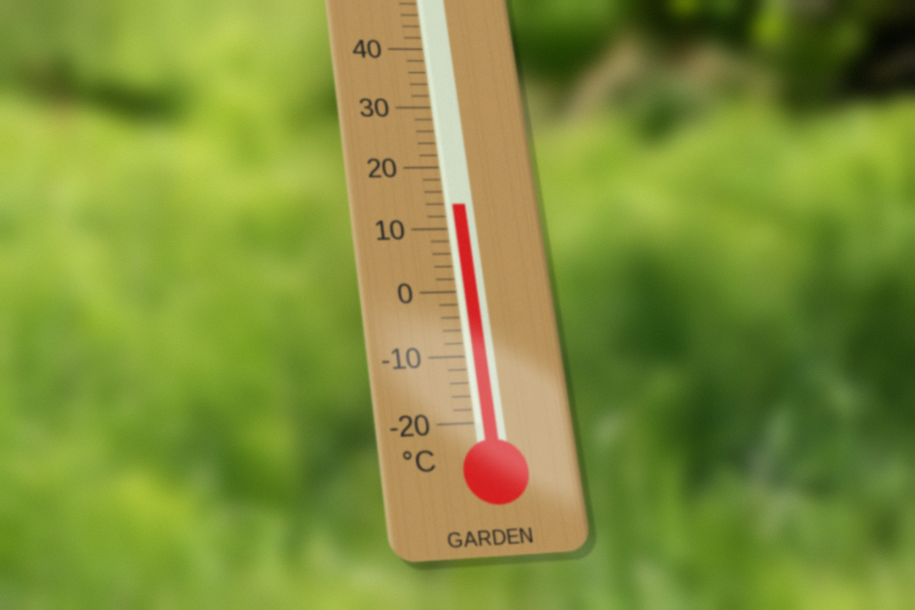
14 °C
